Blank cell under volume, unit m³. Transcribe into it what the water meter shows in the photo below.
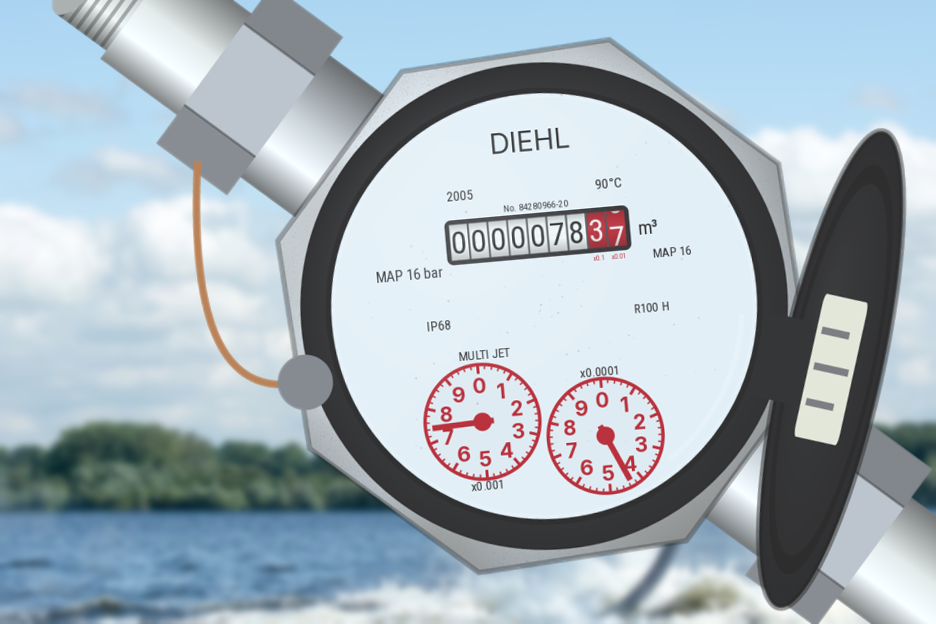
78.3674 m³
